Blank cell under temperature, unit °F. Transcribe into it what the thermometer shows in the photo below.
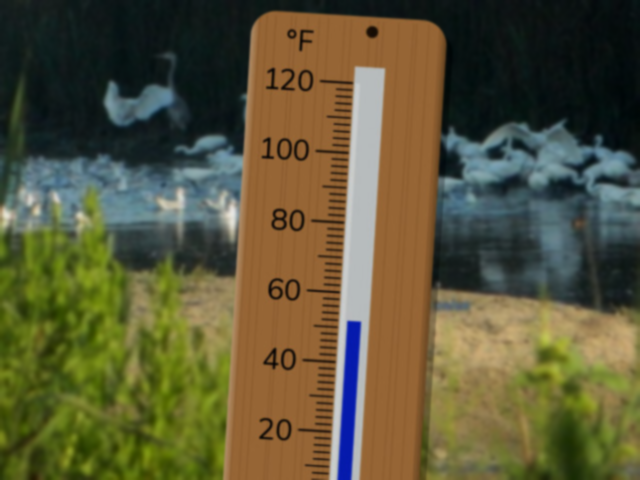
52 °F
